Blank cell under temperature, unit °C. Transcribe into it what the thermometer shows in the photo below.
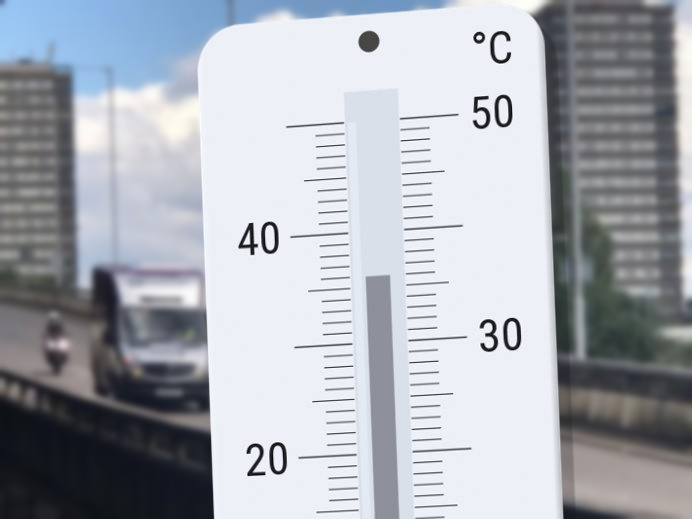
36 °C
